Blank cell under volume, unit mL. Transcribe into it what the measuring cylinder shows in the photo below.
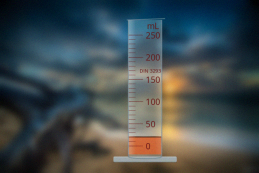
20 mL
